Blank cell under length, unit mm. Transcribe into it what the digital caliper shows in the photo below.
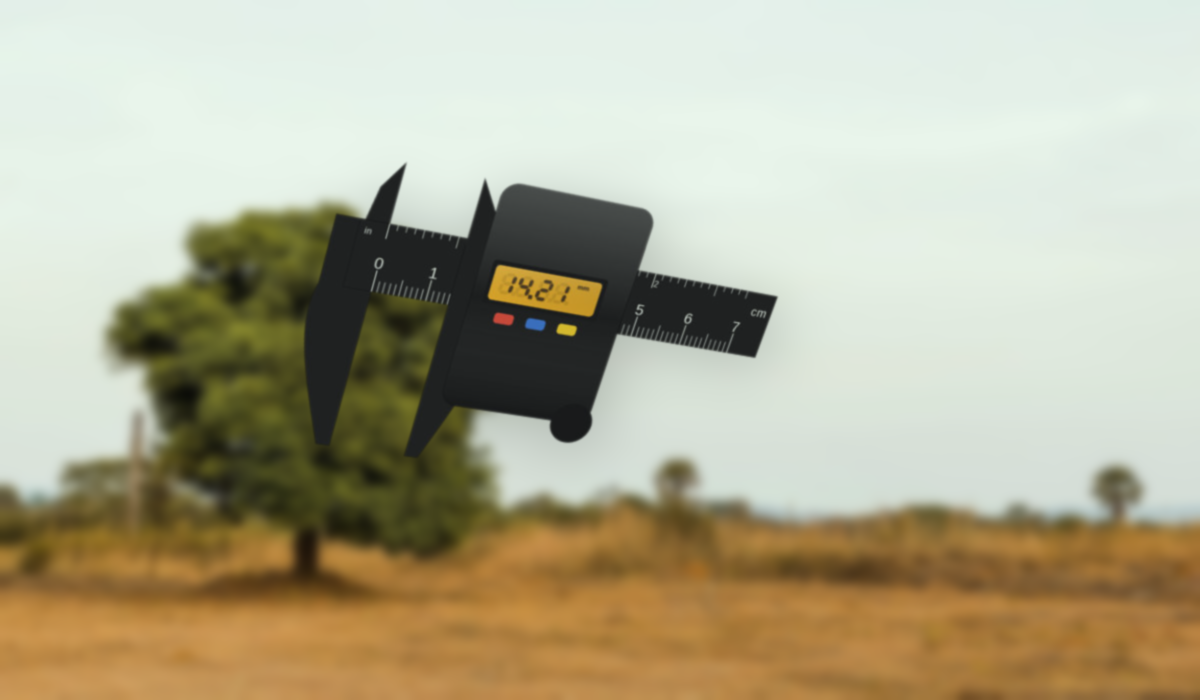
14.21 mm
